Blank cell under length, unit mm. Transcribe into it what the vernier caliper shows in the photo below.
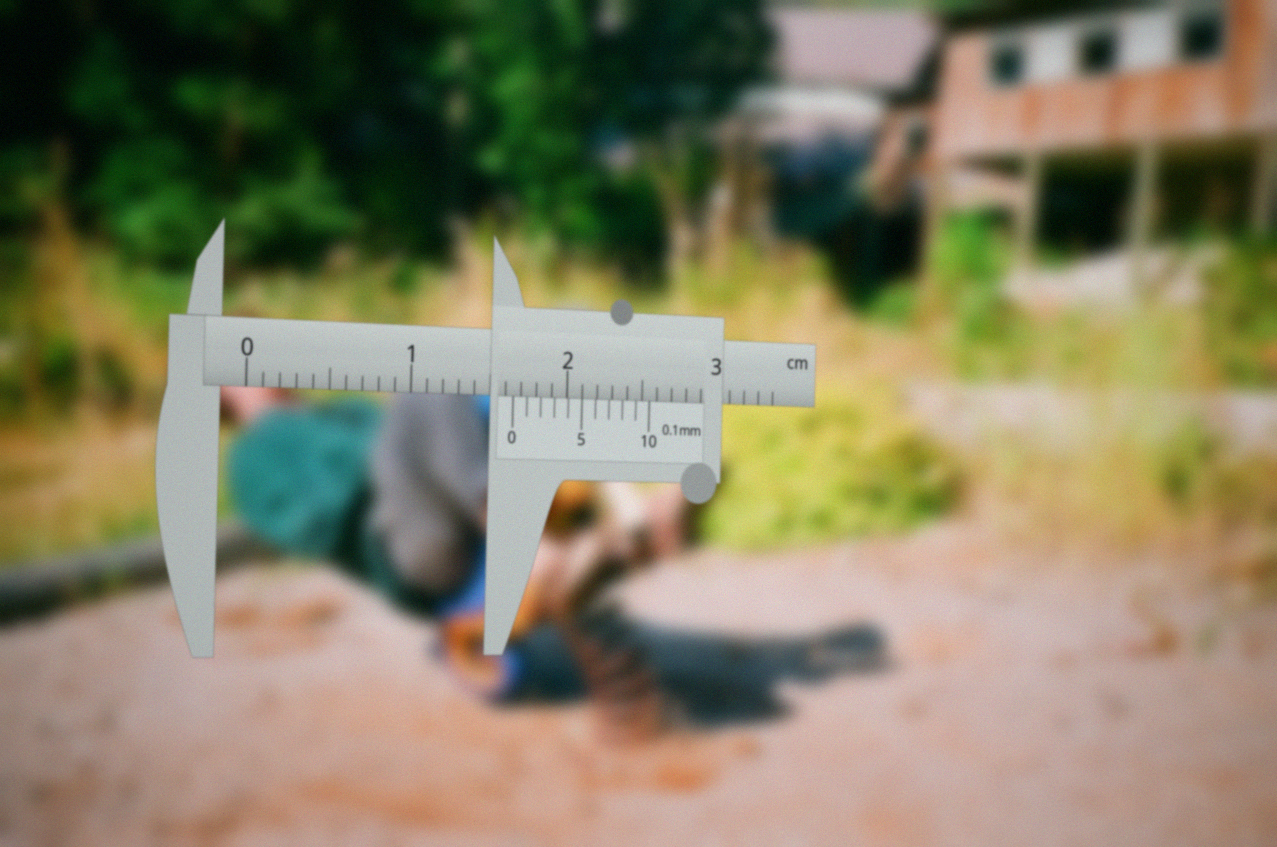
16.5 mm
